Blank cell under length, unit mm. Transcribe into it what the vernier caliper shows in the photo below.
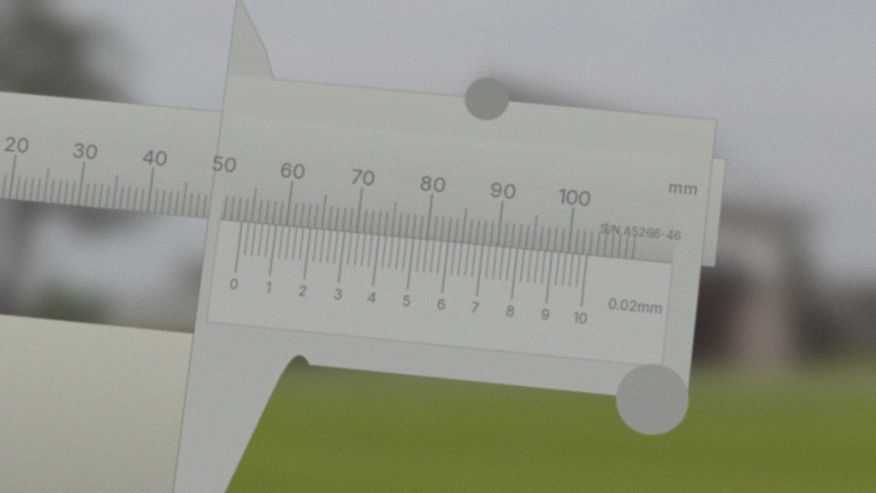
53.6 mm
